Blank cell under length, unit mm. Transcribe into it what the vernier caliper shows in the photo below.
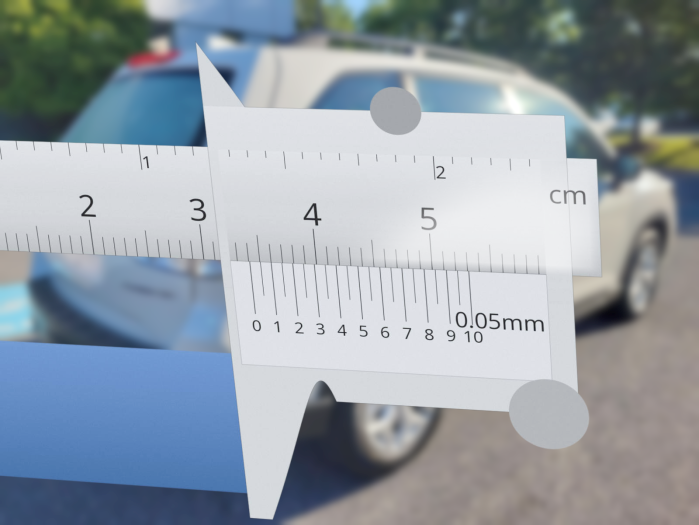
34.1 mm
